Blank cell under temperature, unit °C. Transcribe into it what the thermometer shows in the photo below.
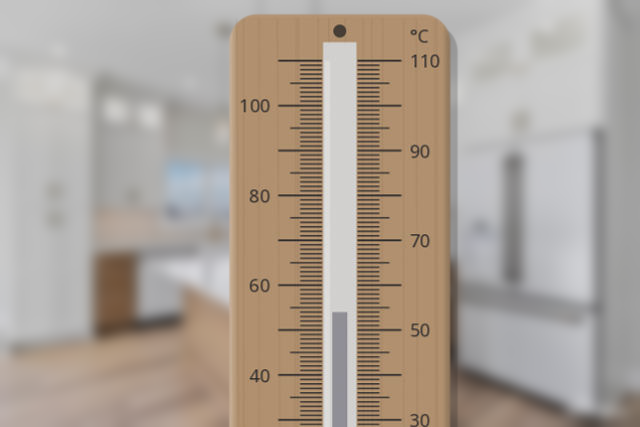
54 °C
